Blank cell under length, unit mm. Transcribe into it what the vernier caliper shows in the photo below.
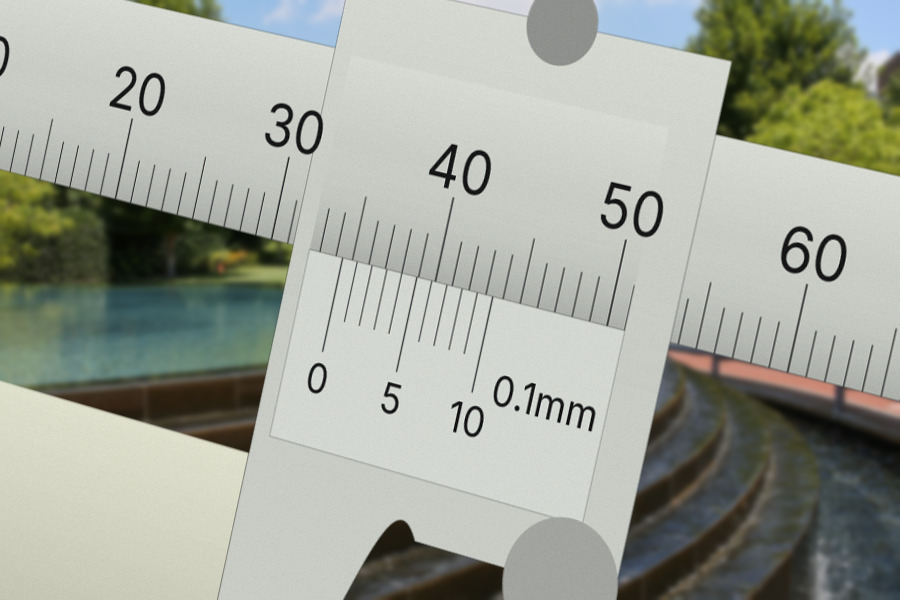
34.4 mm
